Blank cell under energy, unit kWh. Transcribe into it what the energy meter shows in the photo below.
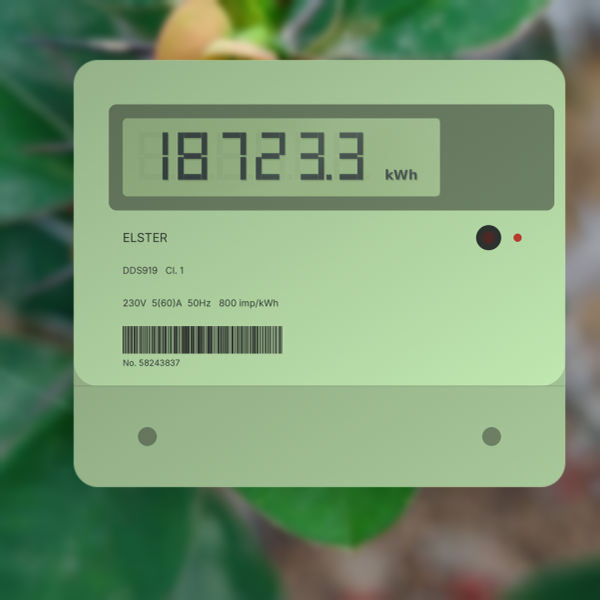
18723.3 kWh
